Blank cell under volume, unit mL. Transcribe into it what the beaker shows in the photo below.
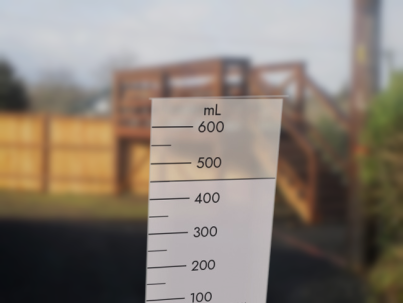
450 mL
